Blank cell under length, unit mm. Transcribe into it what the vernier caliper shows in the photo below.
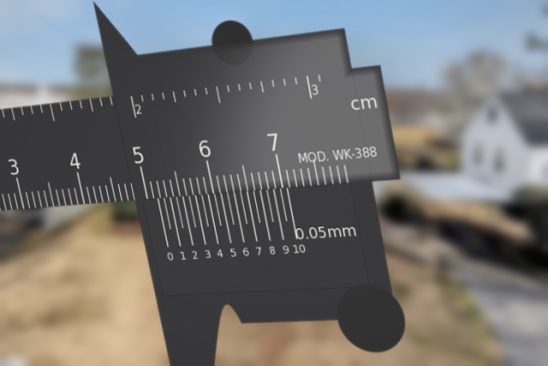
51.6 mm
